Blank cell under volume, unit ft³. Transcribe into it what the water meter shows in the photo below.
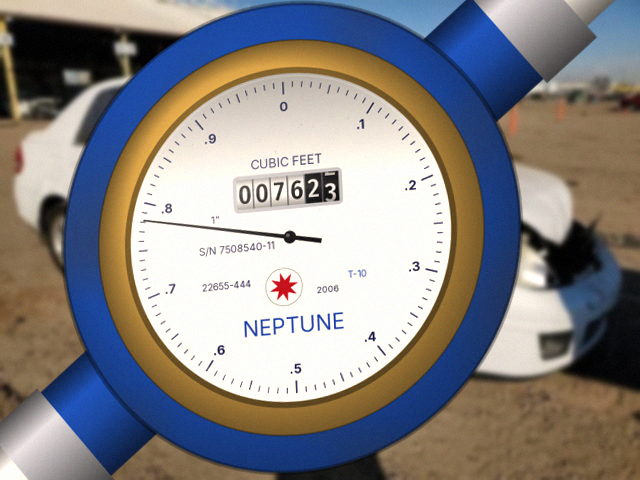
7622.78 ft³
